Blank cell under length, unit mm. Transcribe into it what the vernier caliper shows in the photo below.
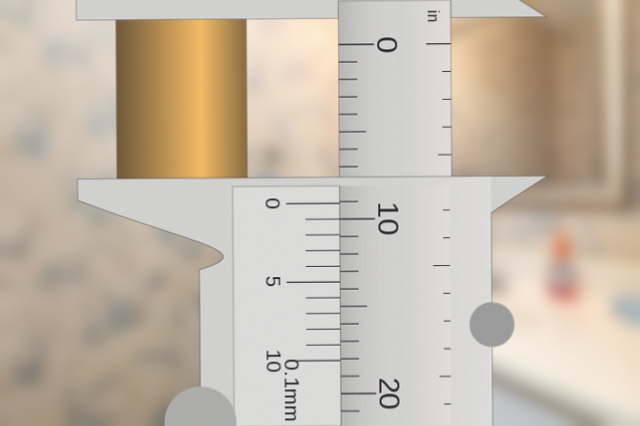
9.1 mm
